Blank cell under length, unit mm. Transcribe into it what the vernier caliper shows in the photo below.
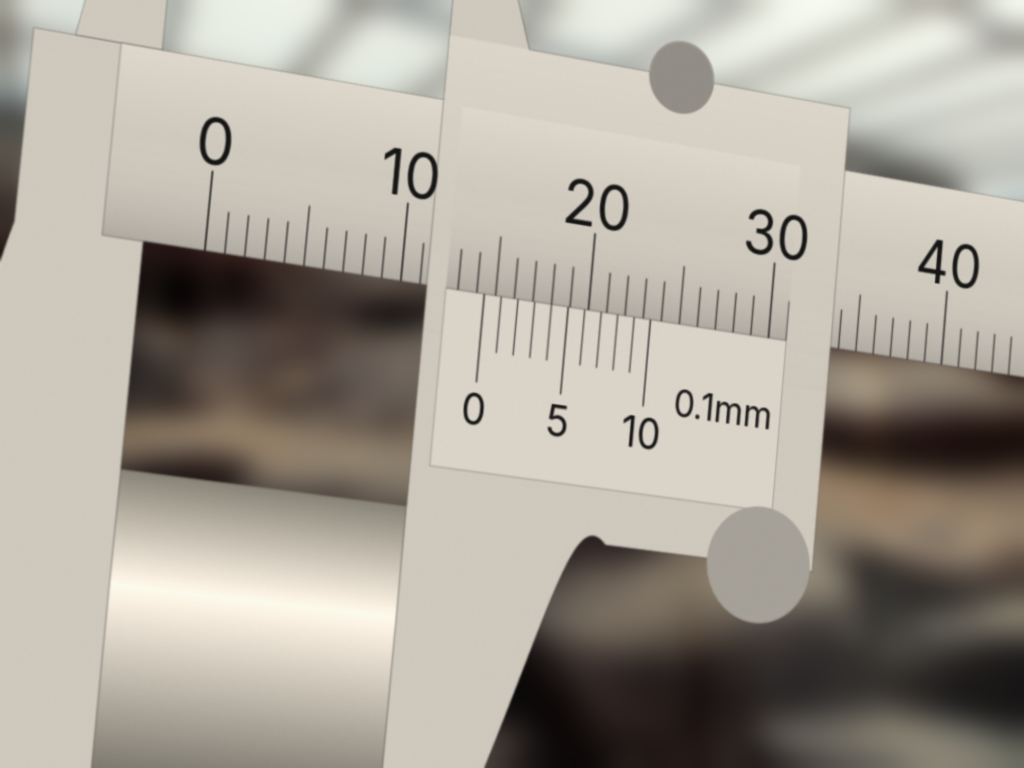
14.4 mm
